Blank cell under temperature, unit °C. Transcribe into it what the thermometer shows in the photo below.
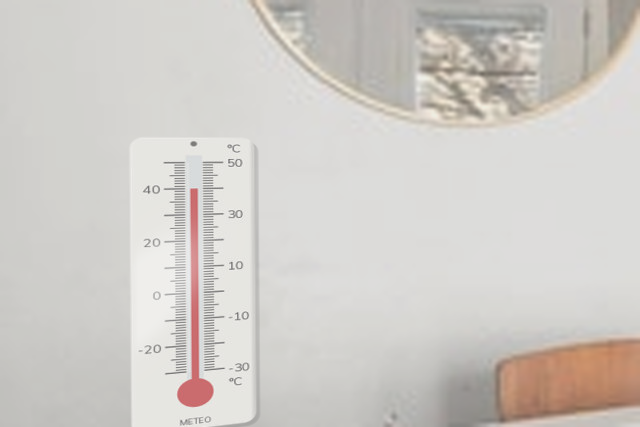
40 °C
